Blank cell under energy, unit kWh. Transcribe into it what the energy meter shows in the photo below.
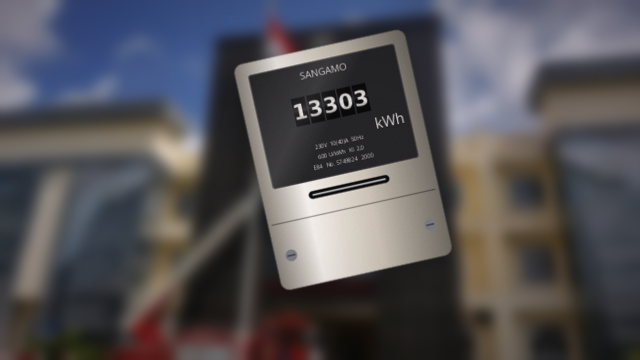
13303 kWh
